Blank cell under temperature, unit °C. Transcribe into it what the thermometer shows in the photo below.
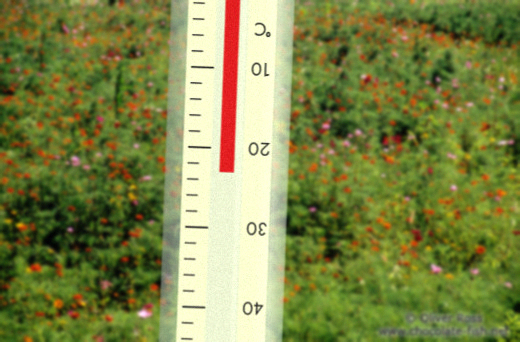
23 °C
